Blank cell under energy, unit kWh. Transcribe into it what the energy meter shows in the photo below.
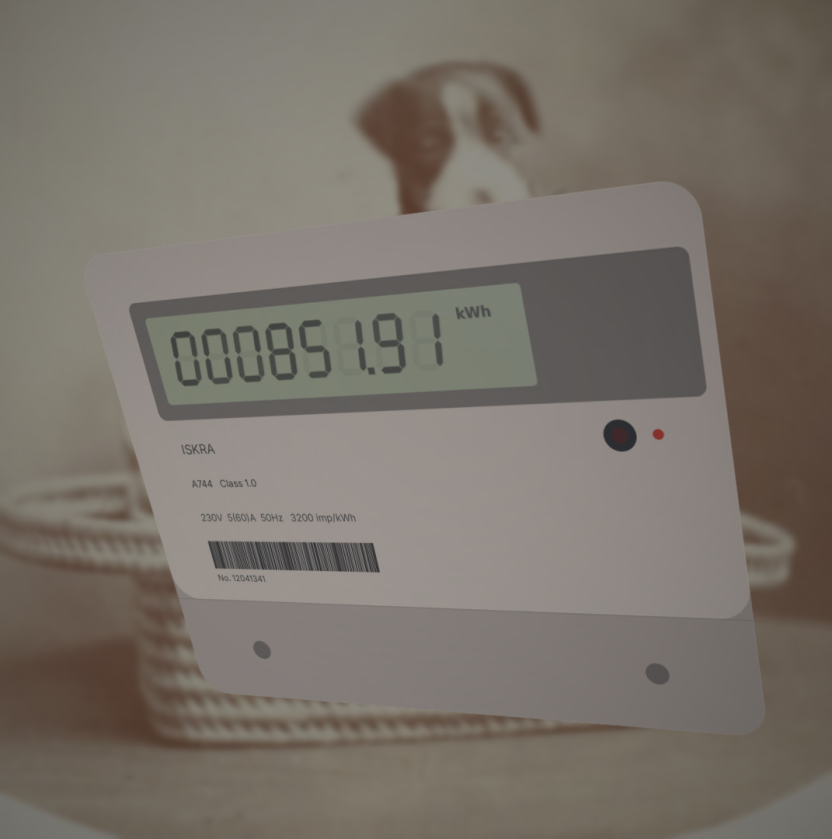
851.91 kWh
